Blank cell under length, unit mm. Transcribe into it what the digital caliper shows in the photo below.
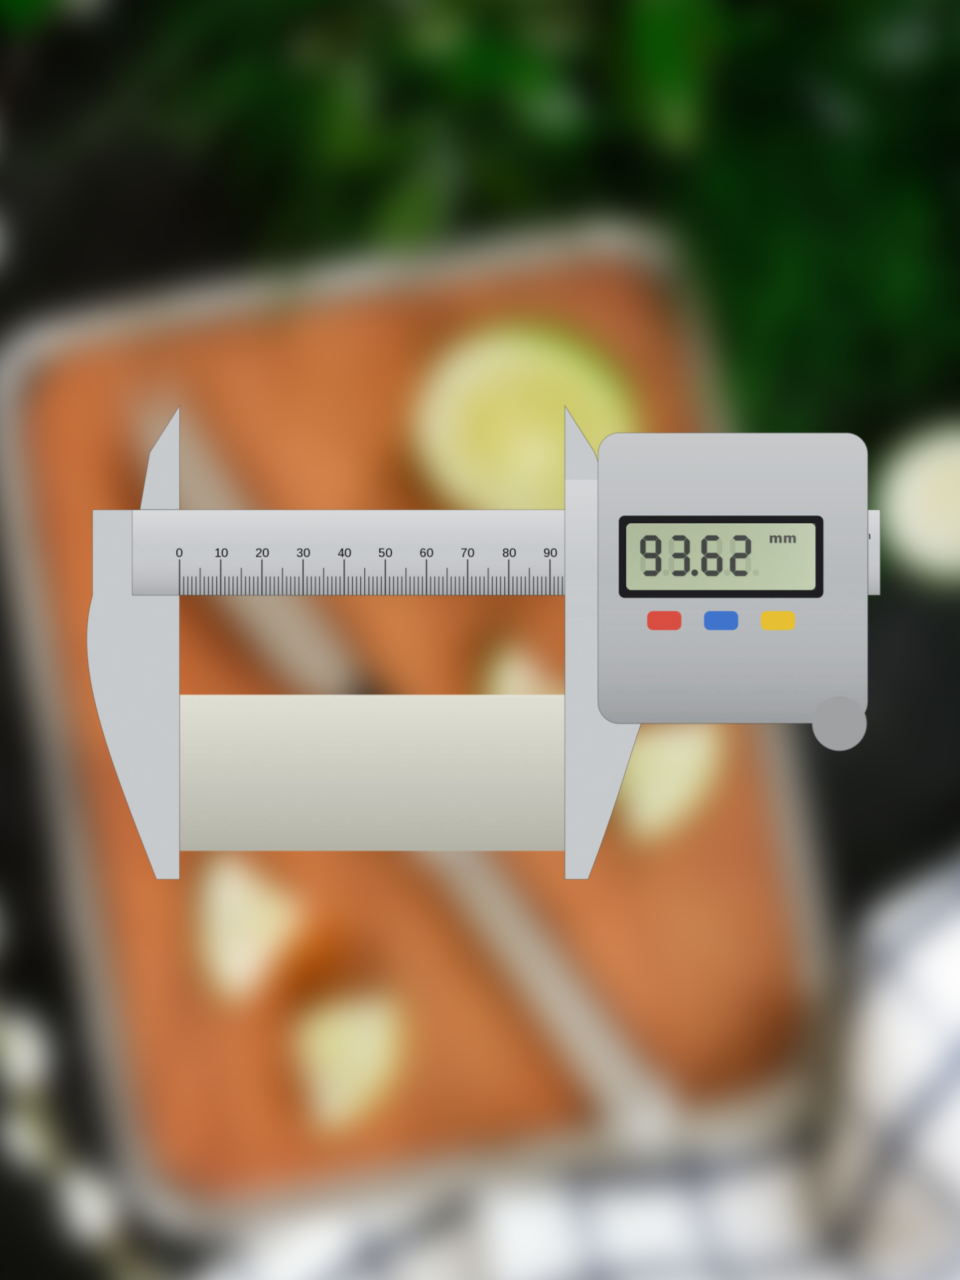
93.62 mm
